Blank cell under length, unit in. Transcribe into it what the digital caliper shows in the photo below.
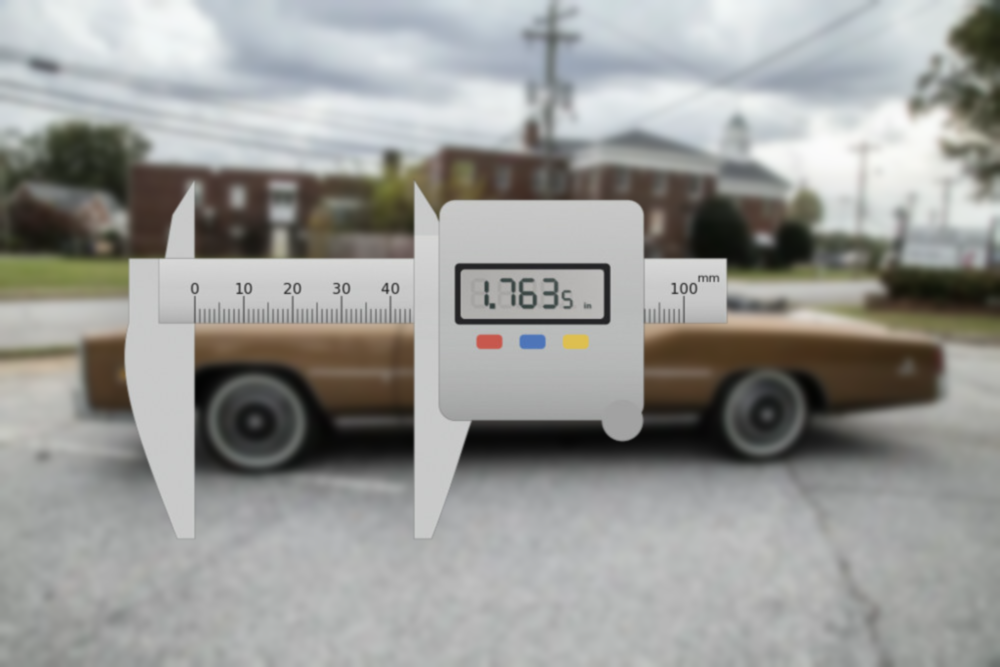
1.7635 in
